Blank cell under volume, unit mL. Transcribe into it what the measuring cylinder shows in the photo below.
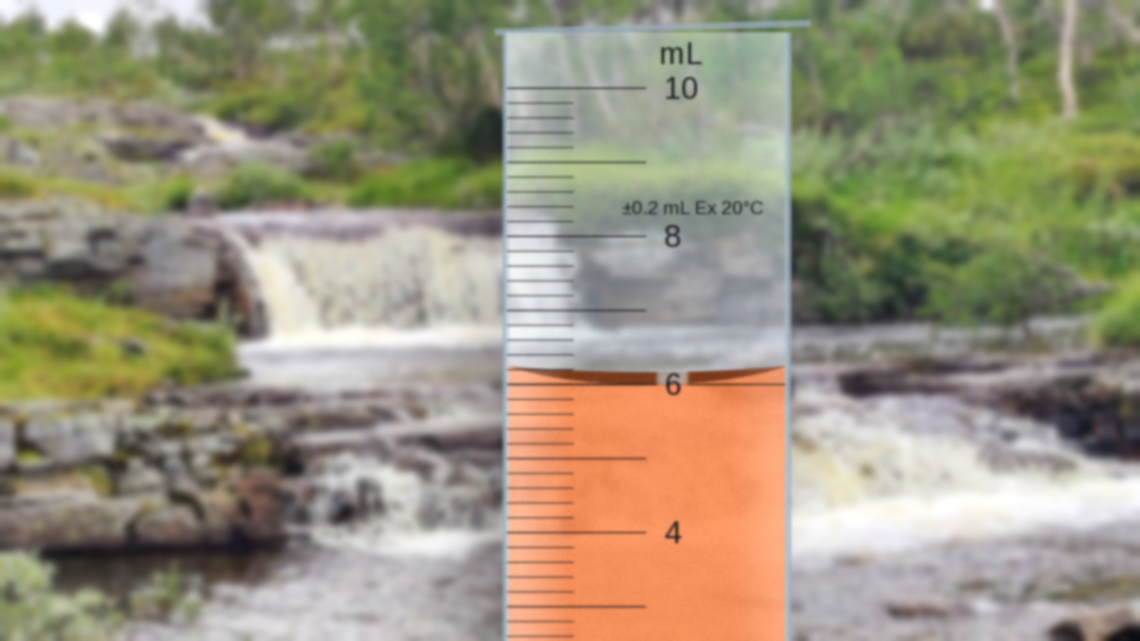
6 mL
